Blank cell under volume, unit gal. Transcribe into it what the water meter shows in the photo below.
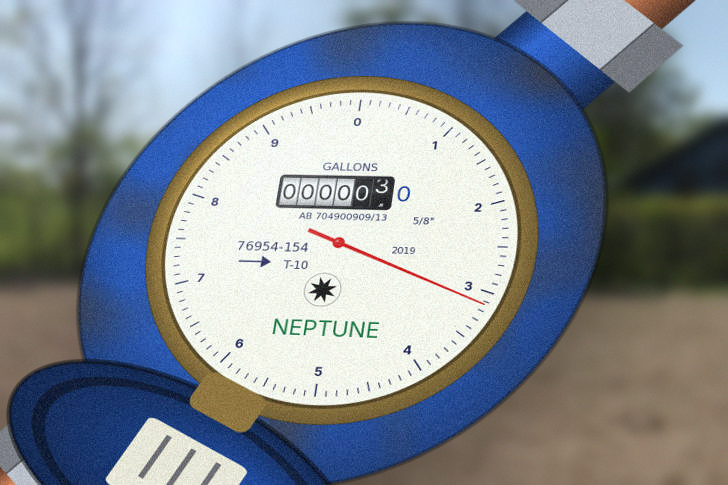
33.1 gal
